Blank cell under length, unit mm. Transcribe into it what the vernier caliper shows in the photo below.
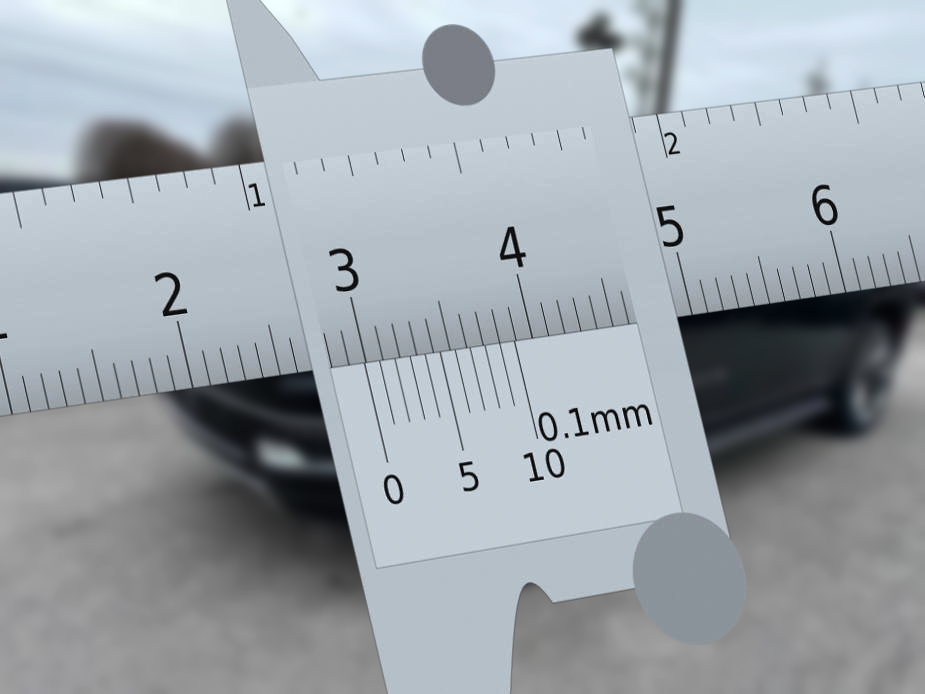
29.9 mm
